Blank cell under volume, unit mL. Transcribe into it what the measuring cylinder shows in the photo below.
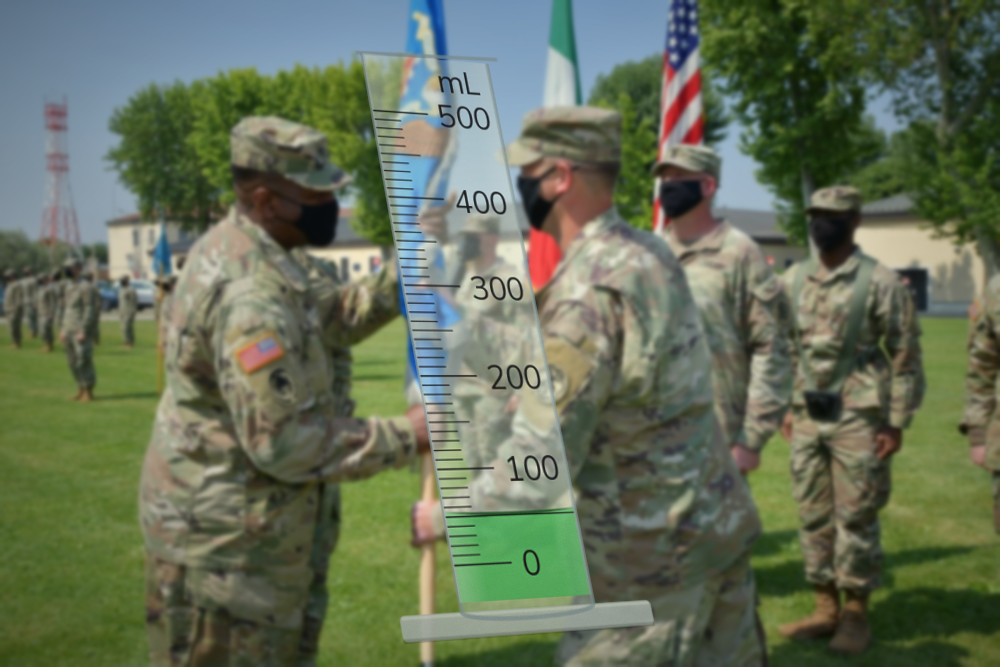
50 mL
